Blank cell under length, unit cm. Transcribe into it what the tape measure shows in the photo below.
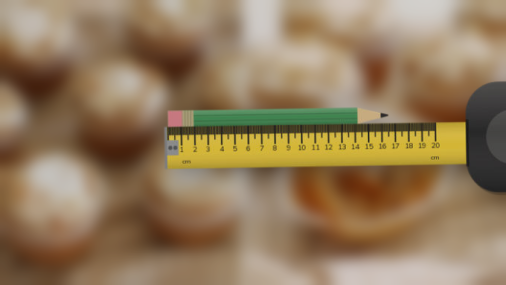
16.5 cm
